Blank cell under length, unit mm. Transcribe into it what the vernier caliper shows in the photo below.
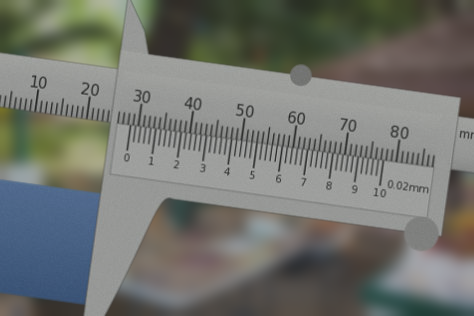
28.5 mm
